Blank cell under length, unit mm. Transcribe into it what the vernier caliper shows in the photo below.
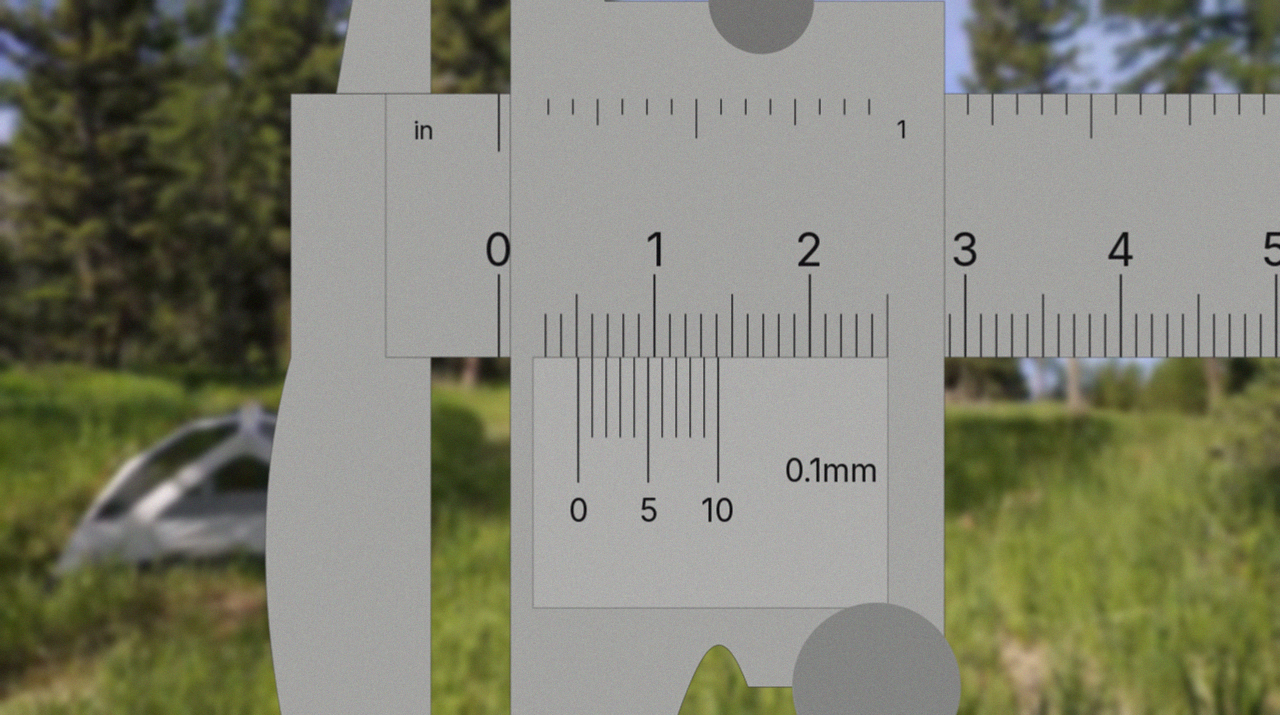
5.1 mm
